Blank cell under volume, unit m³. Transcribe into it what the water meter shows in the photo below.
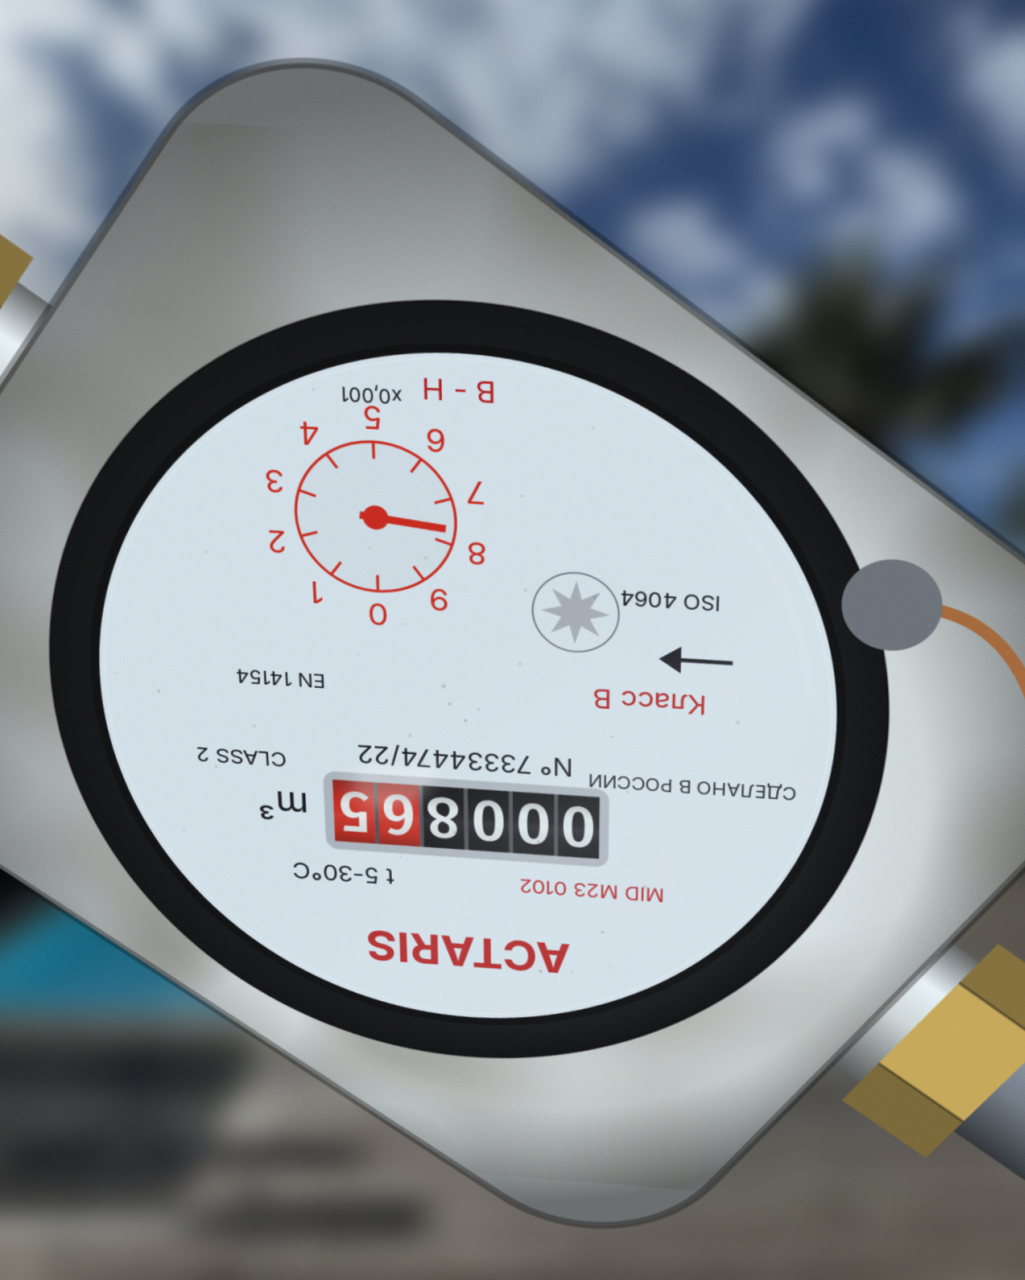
8.657 m³
